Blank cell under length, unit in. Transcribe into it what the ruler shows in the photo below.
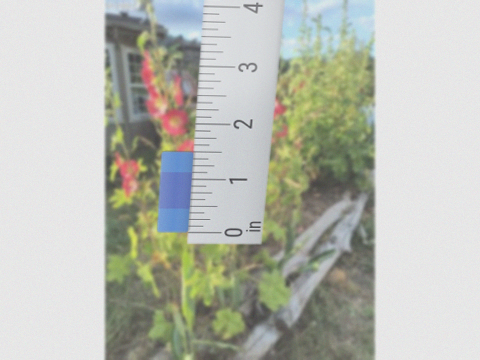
1.5 in
